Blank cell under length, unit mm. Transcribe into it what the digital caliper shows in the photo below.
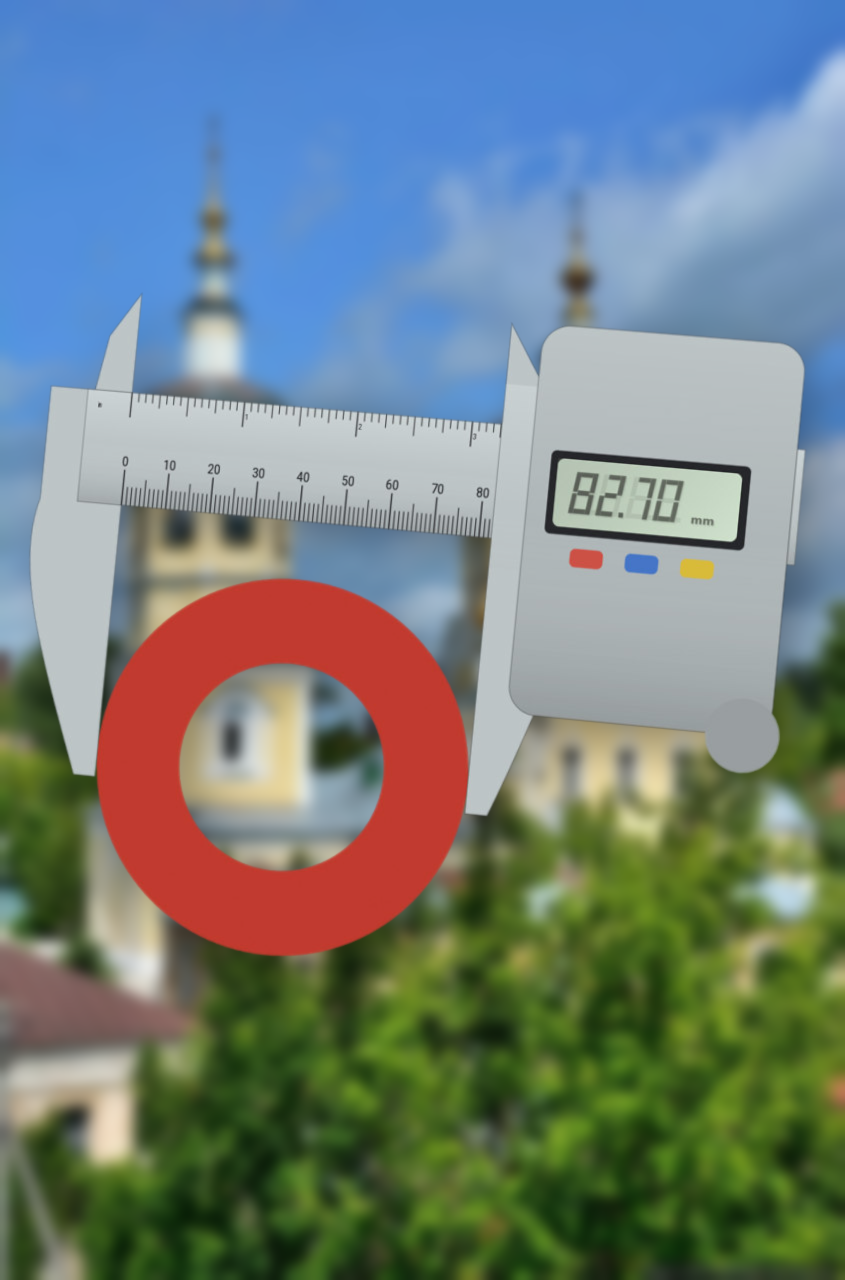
82.70 mm
